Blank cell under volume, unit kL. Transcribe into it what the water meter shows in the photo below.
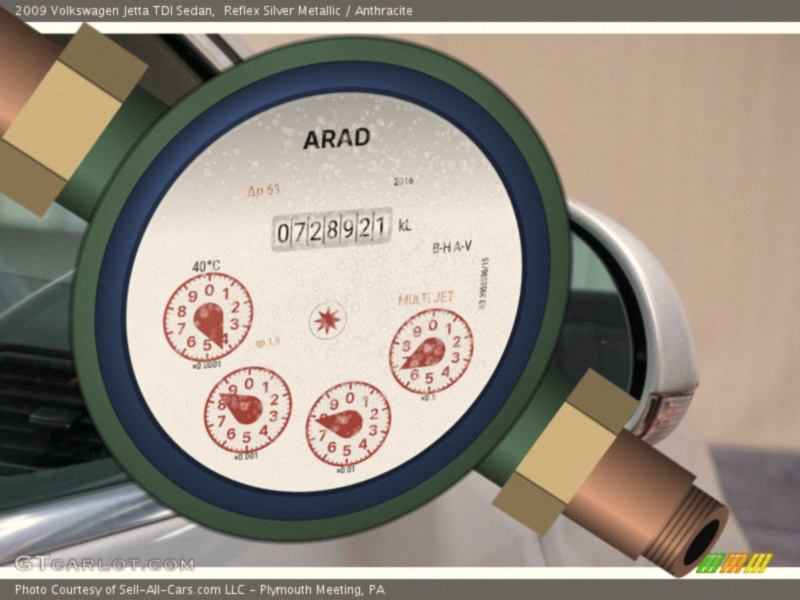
728921.6784 kL
